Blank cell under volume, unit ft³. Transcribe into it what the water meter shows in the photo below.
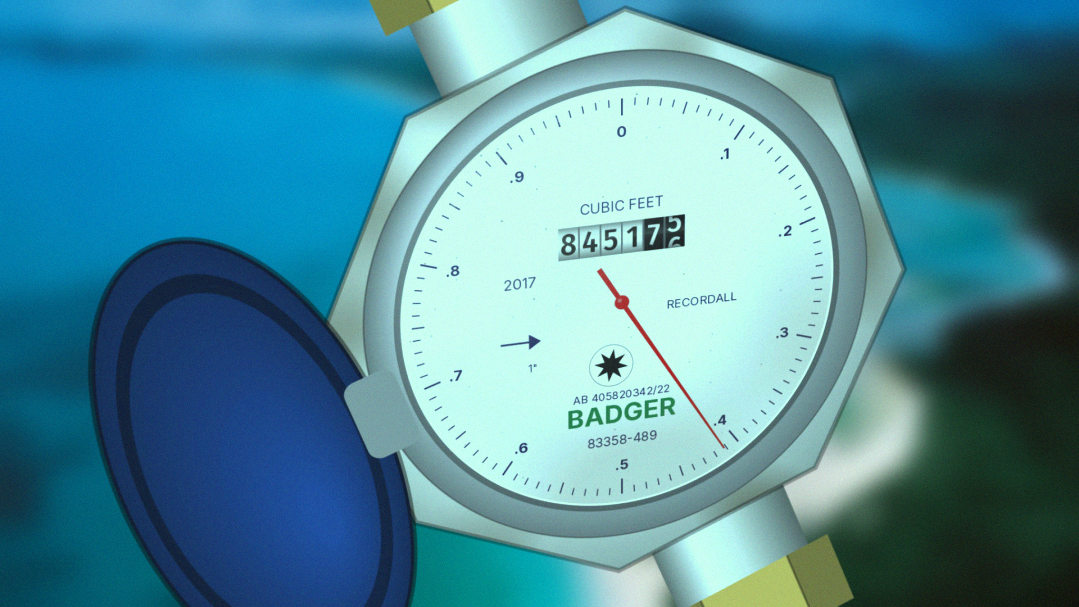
845175.41 ft³
